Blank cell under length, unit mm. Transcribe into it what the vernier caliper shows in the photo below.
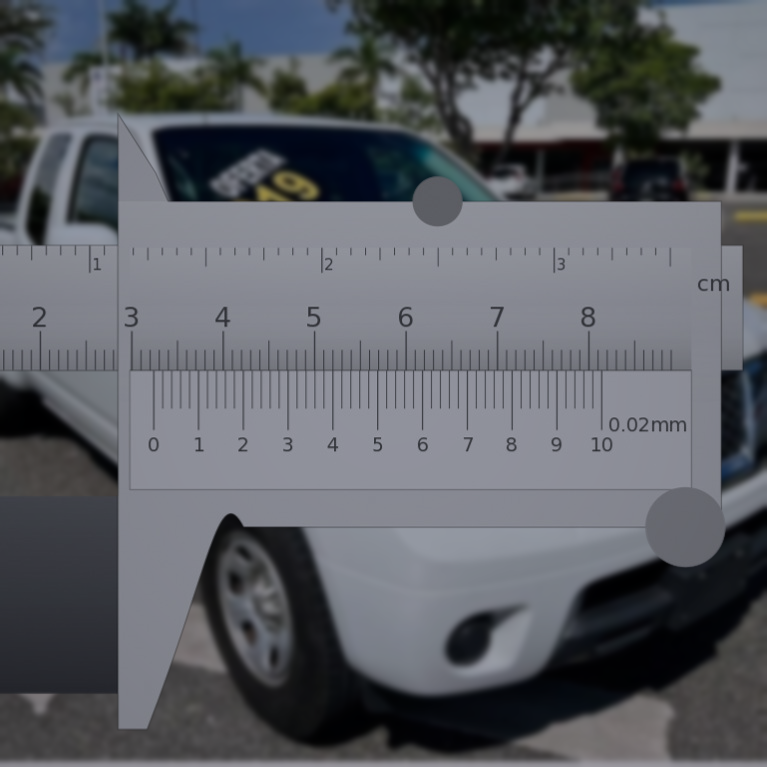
32.4 mm
